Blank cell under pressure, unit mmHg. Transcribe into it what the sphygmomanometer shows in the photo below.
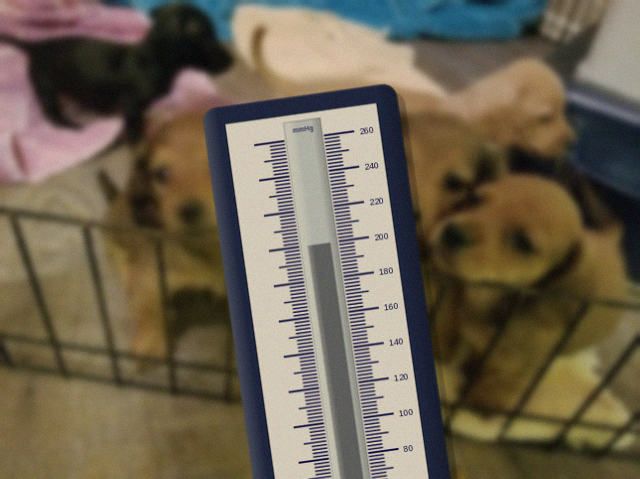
200 mmHg
